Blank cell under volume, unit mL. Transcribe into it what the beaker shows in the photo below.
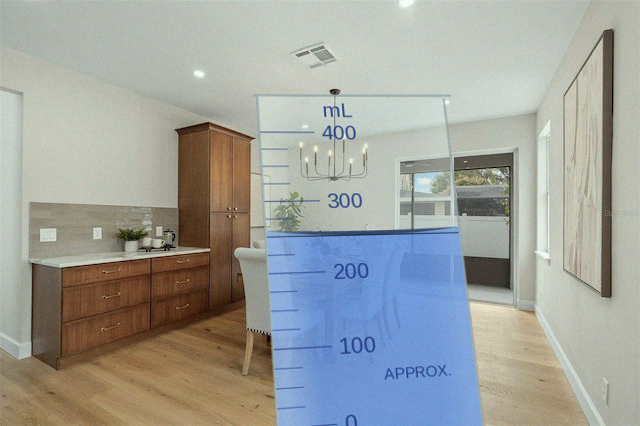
250 mL
